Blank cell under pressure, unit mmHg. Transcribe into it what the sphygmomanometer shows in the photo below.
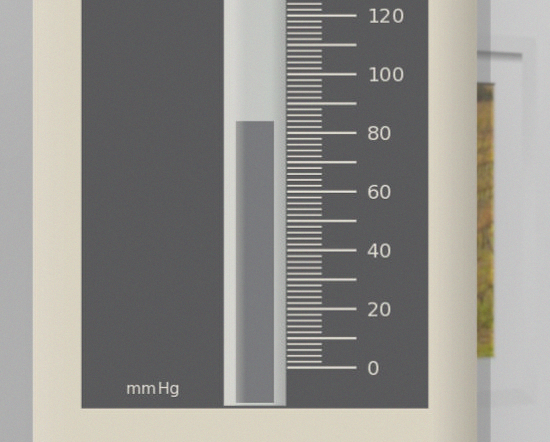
84 mmHg
